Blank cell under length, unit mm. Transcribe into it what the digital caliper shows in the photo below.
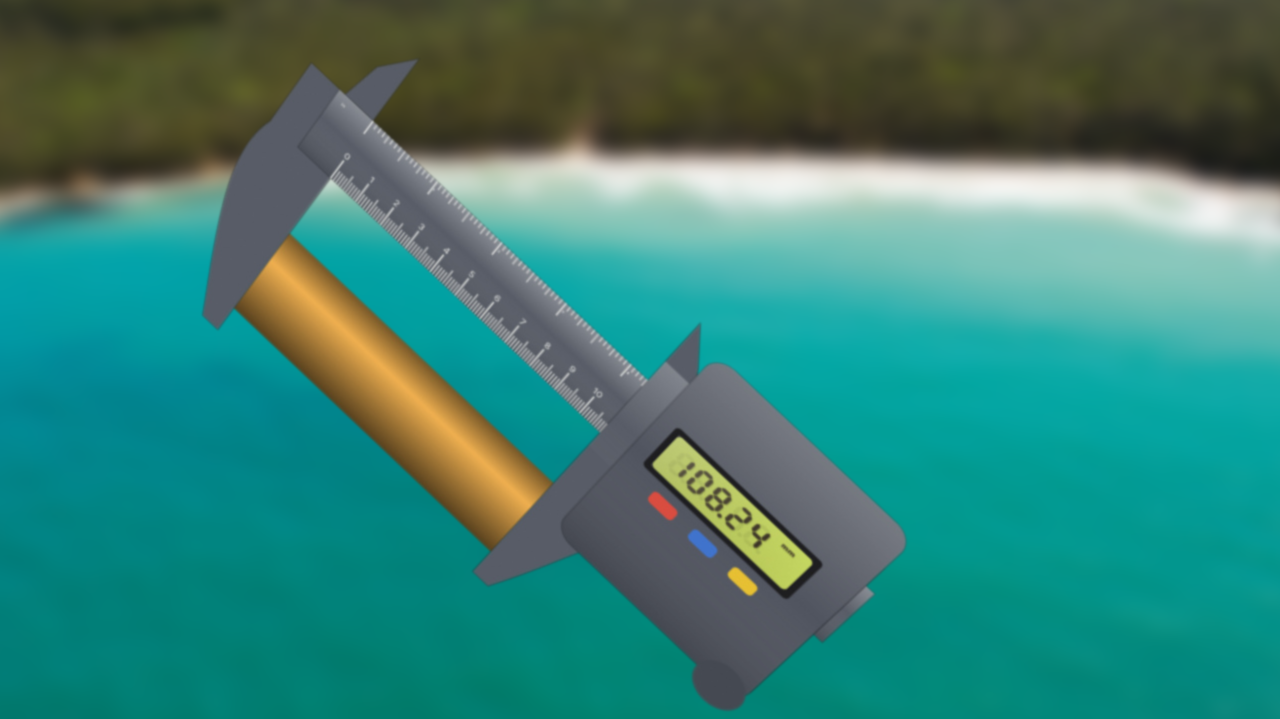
108.24 mm
